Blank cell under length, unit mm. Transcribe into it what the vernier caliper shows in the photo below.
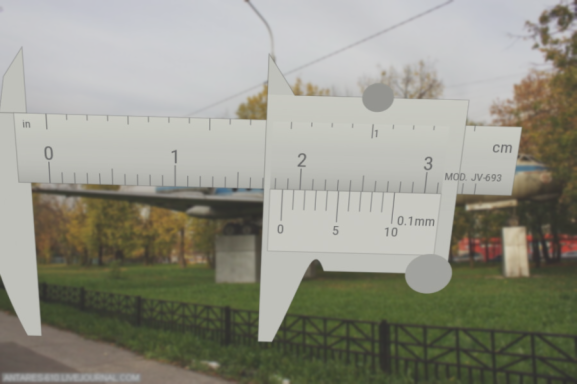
18.6 mm
